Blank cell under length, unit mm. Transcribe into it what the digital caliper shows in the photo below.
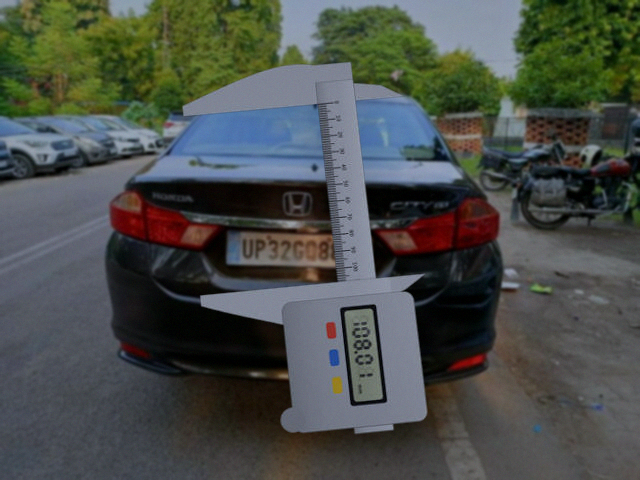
108.01 mm
